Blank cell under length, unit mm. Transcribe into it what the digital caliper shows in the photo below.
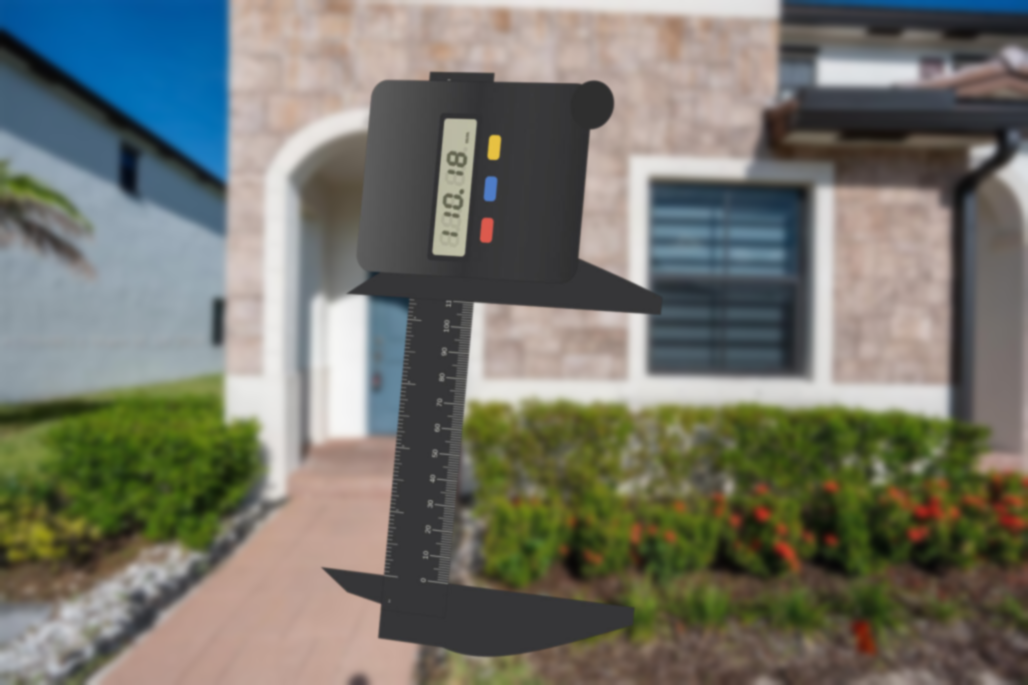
110.18 mm
